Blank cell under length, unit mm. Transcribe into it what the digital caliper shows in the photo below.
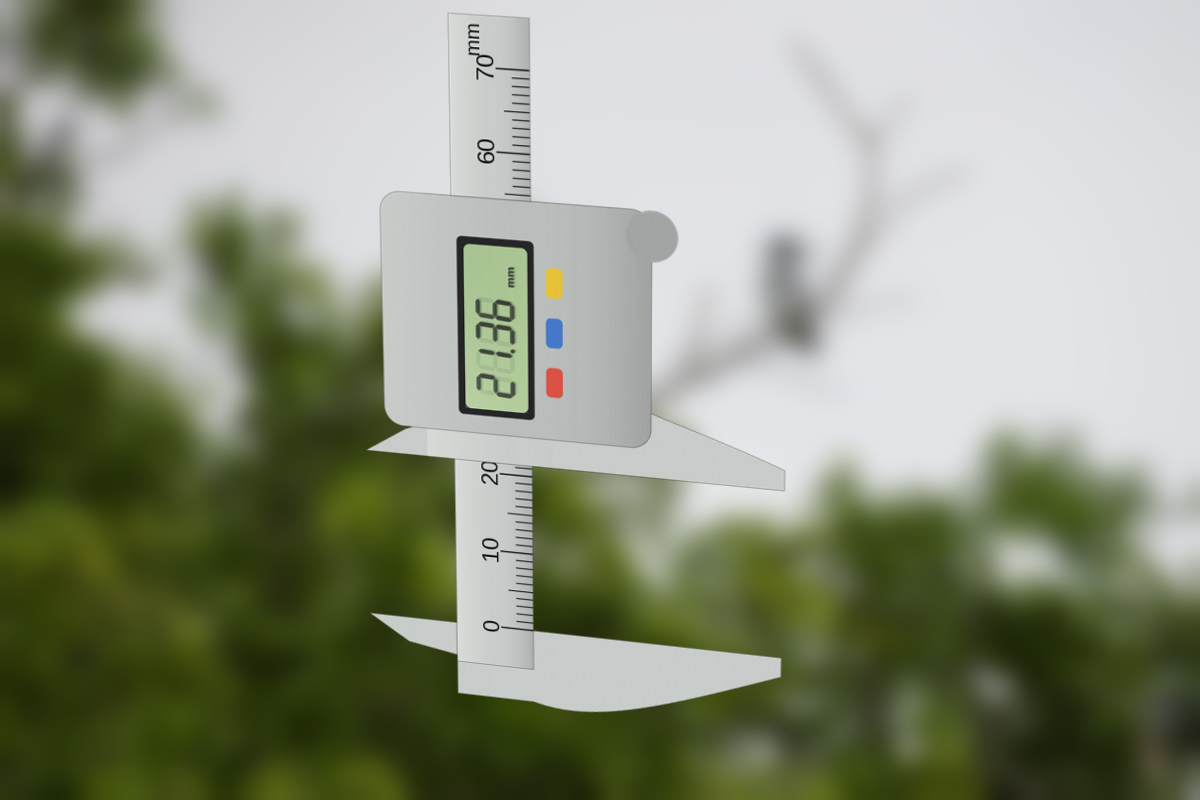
21.36 mm
